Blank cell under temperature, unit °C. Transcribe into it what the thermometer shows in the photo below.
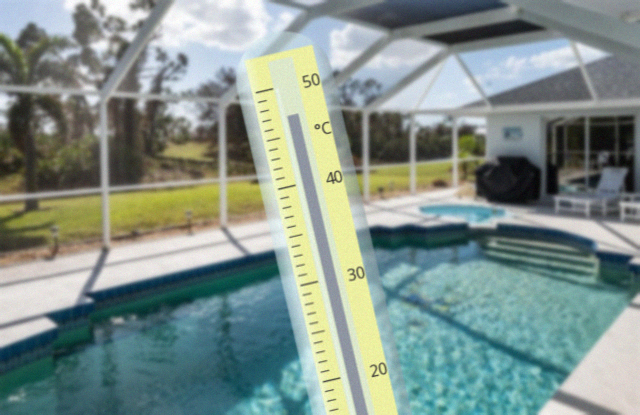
47 °C
